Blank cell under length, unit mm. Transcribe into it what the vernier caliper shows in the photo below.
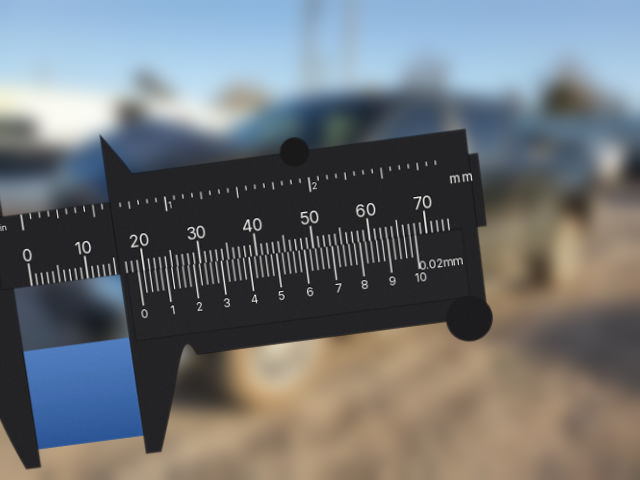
19.0 mm
